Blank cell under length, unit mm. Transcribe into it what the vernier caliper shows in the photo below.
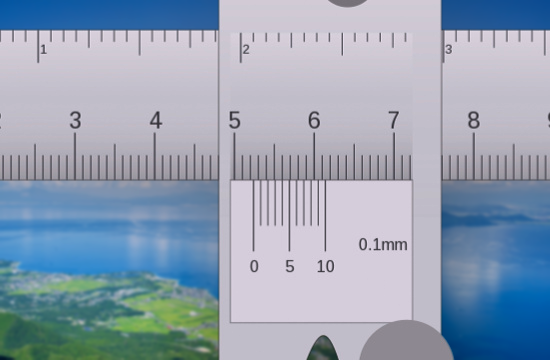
52.4 mm
